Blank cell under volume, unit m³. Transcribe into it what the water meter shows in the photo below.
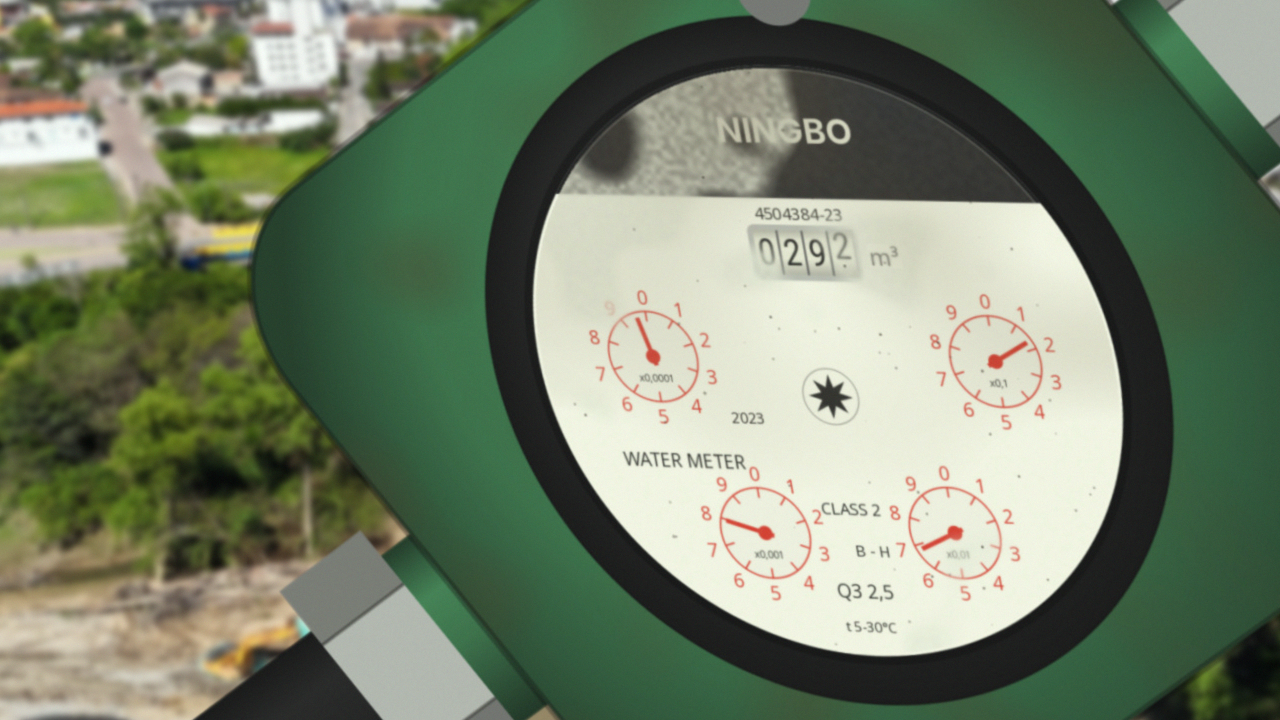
292.1679 m³
